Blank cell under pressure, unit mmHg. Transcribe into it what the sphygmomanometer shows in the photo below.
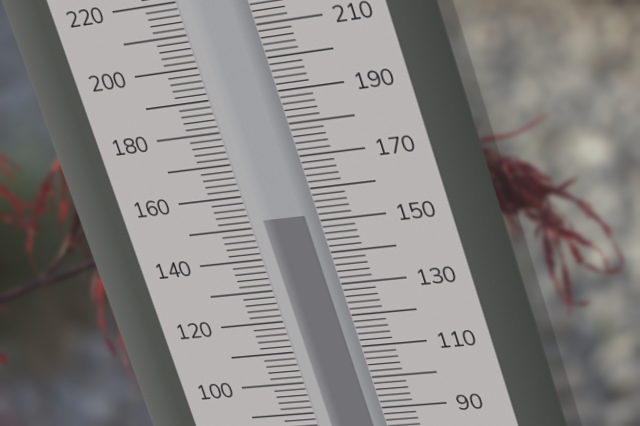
152 mmHg
